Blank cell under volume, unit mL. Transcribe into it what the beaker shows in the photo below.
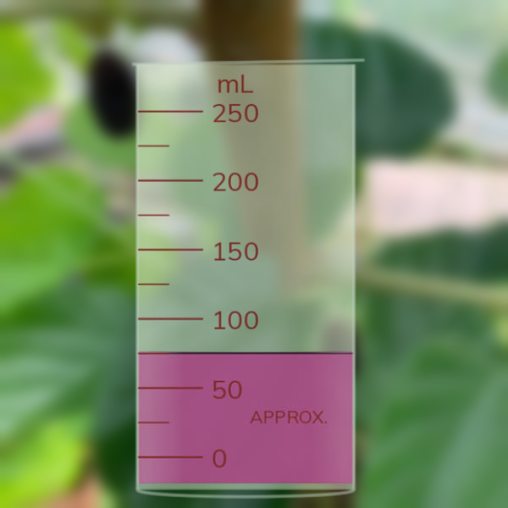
75 mL
